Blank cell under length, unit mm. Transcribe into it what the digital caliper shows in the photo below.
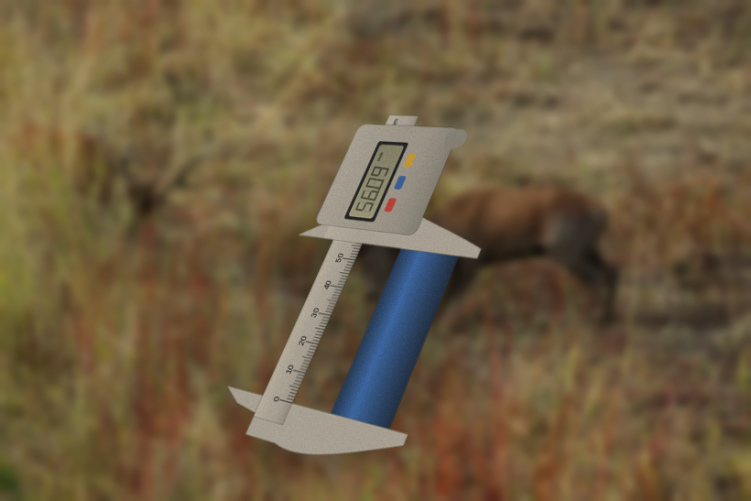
56.09 mm
